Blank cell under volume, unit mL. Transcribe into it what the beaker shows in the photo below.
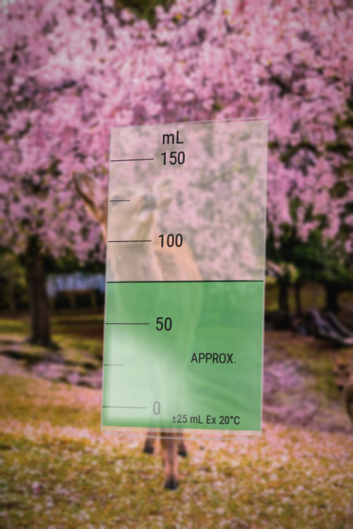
75 mL
